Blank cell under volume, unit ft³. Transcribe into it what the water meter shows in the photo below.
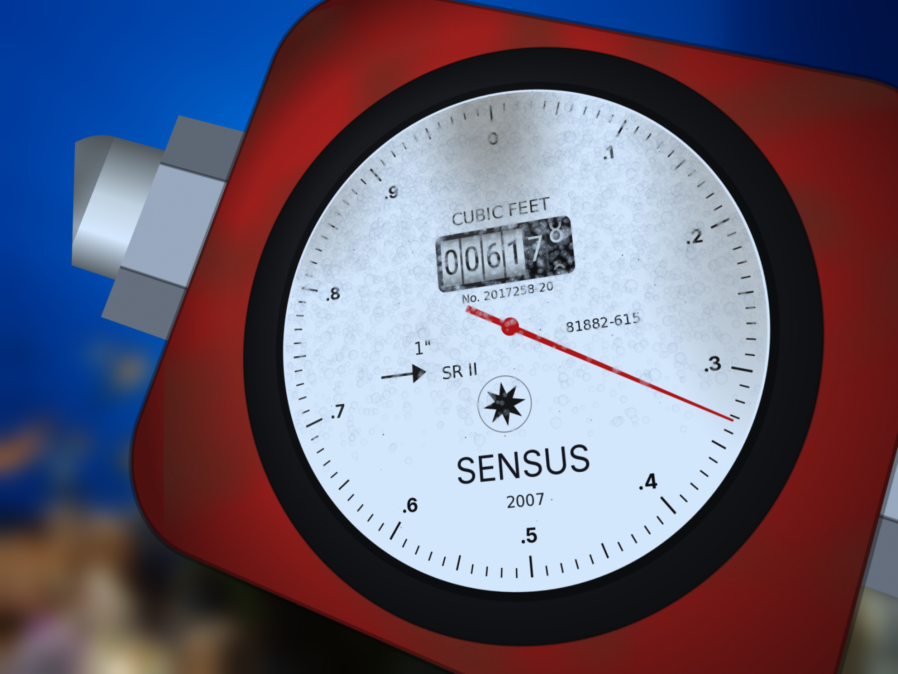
6178.33 ft³
